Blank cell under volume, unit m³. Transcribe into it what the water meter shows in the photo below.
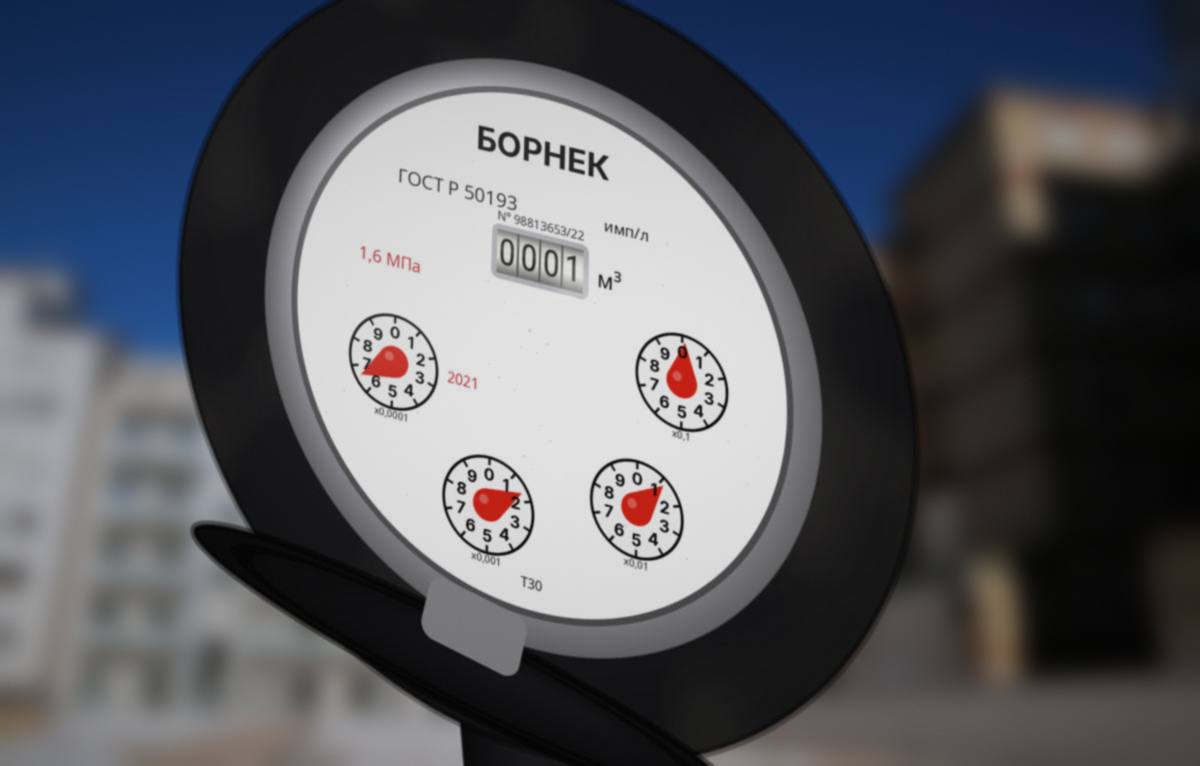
1.0116 m³
